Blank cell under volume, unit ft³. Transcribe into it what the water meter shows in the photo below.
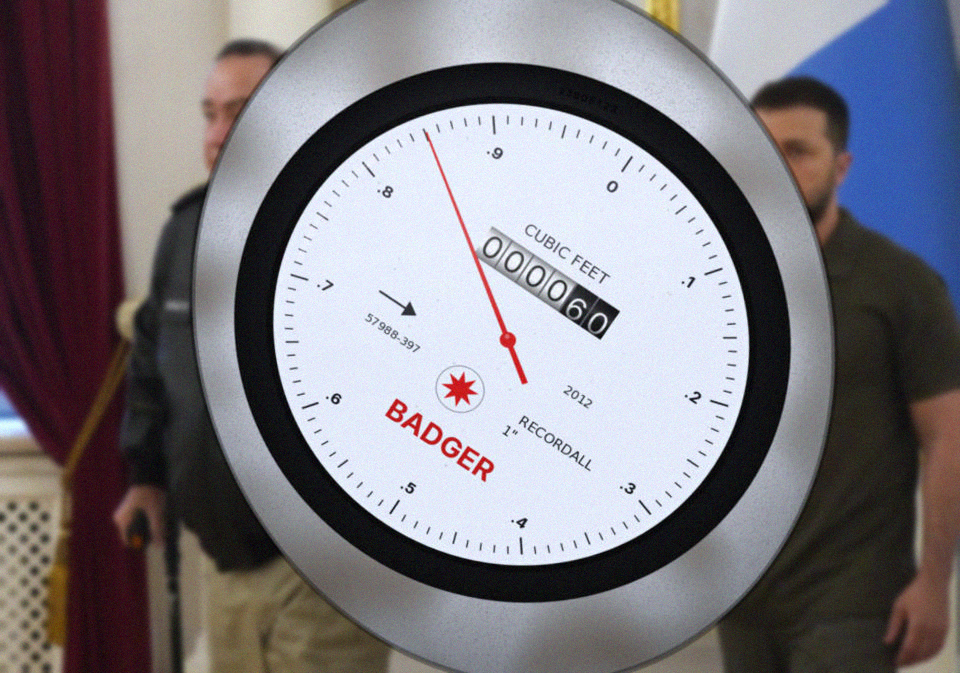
59.85 ft³
